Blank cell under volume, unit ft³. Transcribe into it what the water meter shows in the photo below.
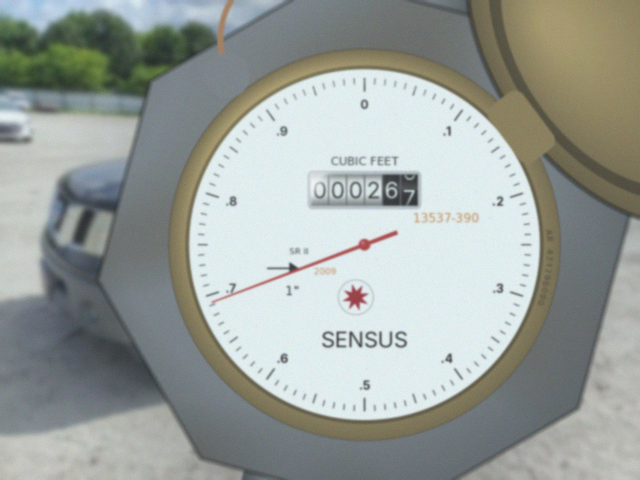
266.69 ft³
